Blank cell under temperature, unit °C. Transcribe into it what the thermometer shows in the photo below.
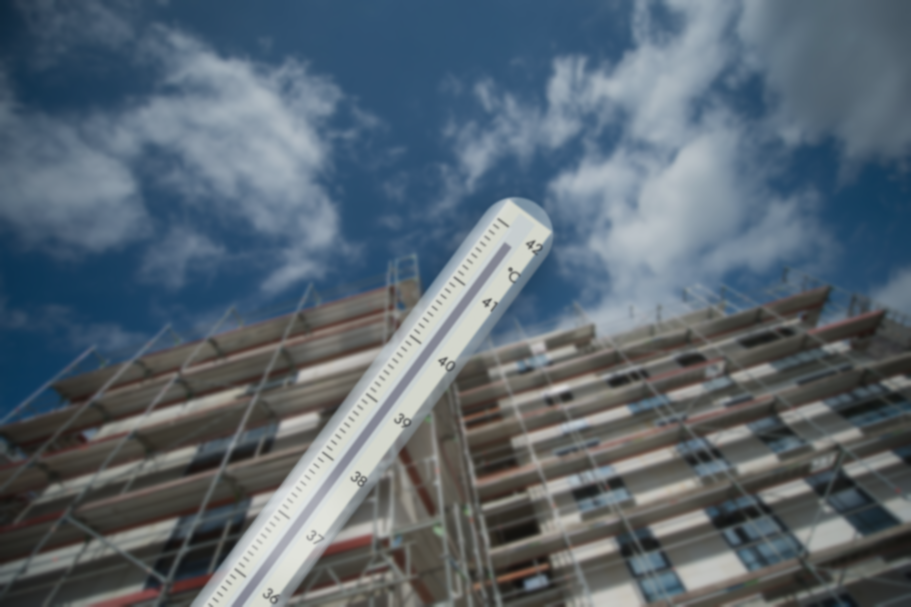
41.8 °C
